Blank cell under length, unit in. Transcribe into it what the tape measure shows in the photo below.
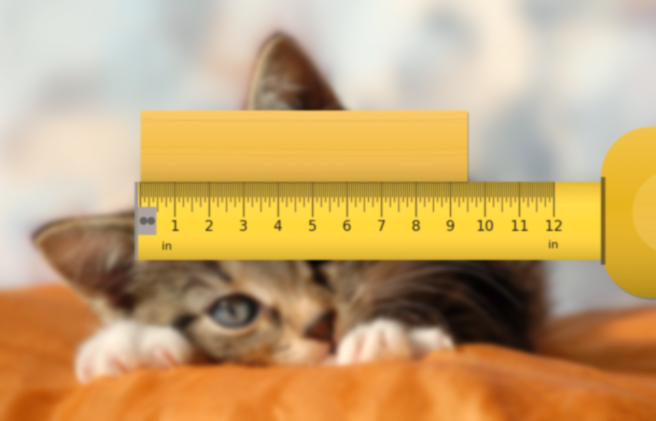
9.5 in
